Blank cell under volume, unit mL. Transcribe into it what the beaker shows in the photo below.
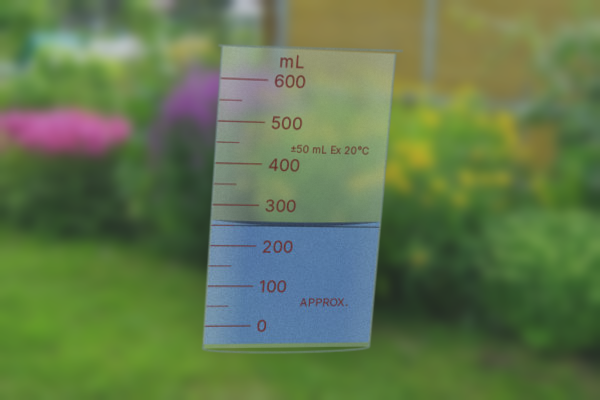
250 mL
